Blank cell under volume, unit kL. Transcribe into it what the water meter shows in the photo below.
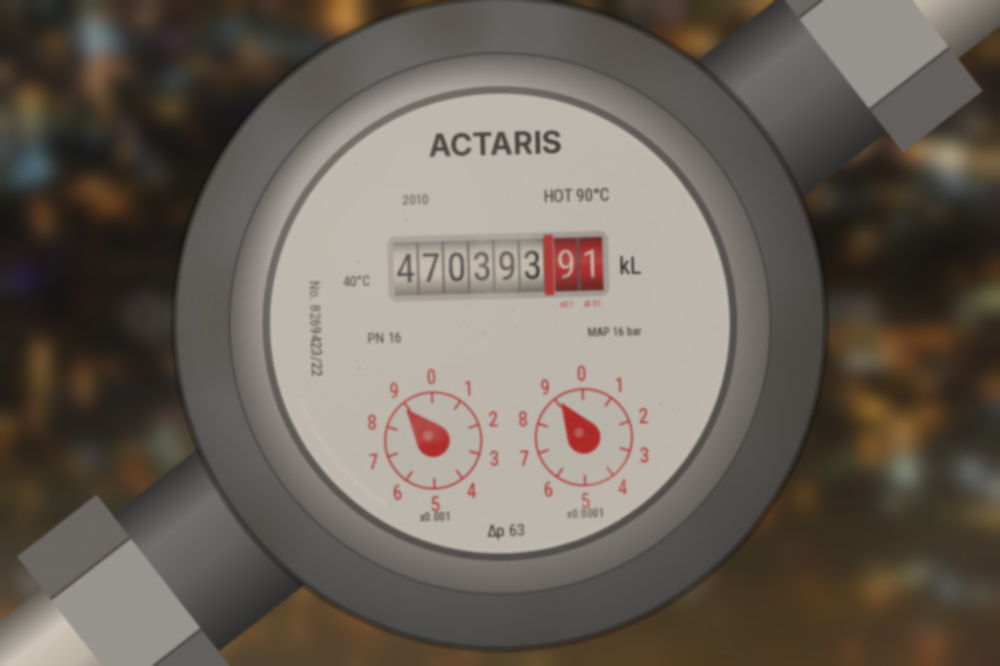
470393.9189 kL
